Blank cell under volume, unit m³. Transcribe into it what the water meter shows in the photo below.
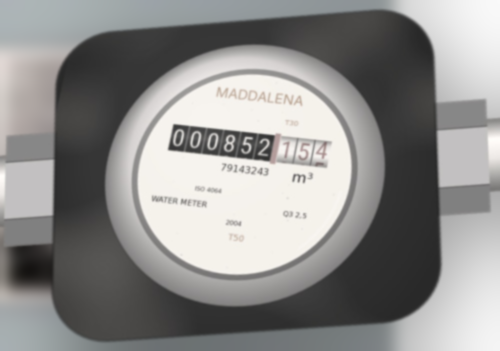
852.154 m³
